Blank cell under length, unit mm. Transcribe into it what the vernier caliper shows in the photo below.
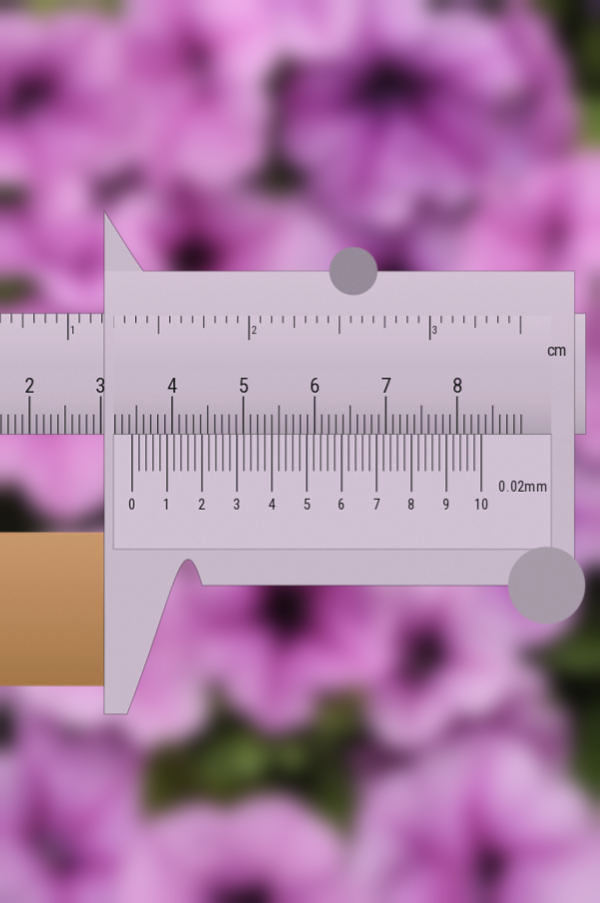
34.4 mm
